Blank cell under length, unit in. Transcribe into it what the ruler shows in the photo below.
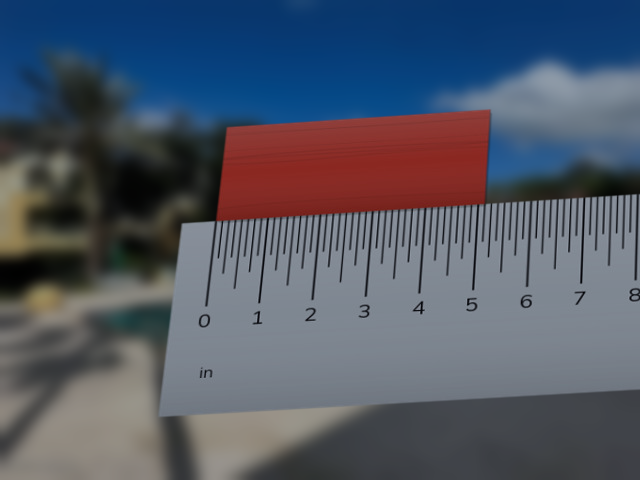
5.125 in
